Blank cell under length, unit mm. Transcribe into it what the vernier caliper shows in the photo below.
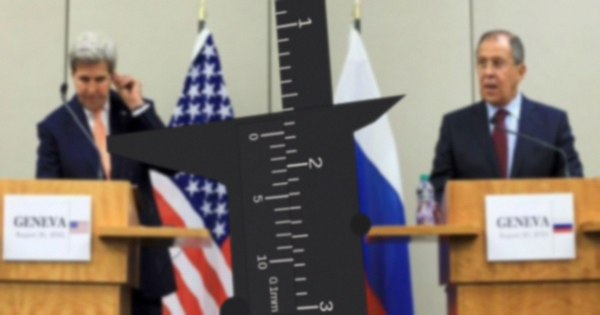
17.6 mm
